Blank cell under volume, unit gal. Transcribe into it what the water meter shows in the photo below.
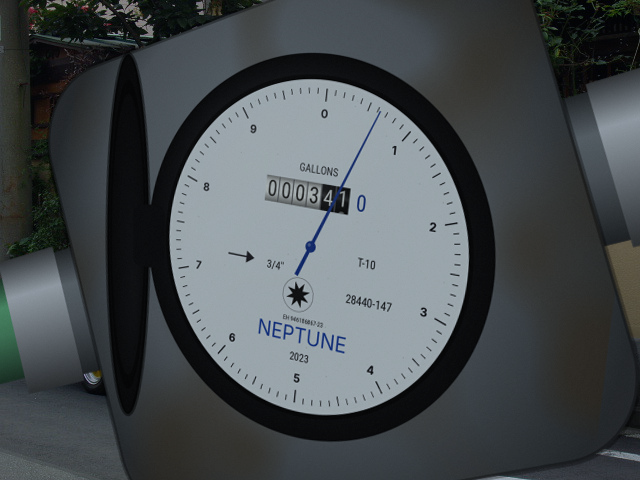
3410.6 gal
